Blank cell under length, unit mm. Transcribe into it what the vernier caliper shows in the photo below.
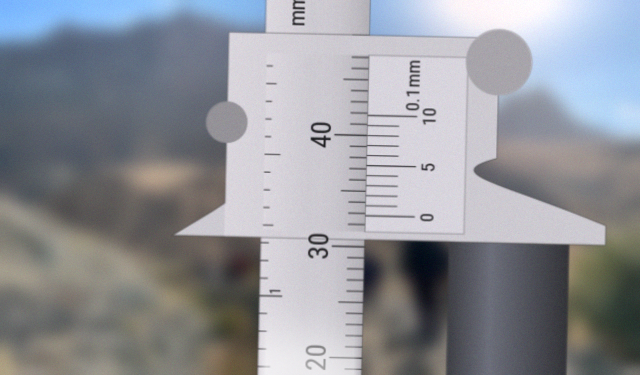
32.8 mm
